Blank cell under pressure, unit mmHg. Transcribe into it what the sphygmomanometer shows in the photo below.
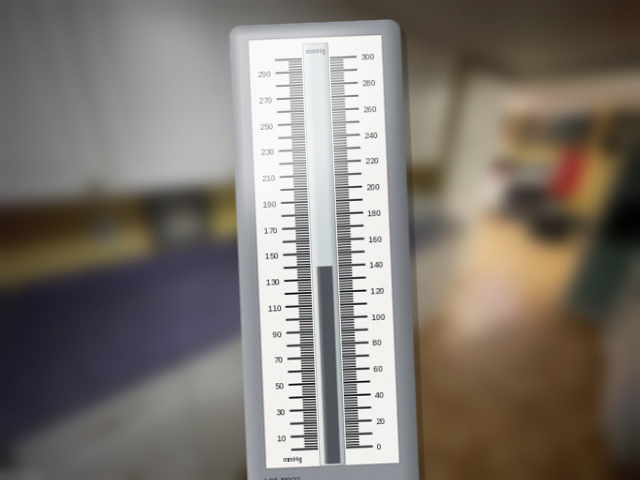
140 mmHg
